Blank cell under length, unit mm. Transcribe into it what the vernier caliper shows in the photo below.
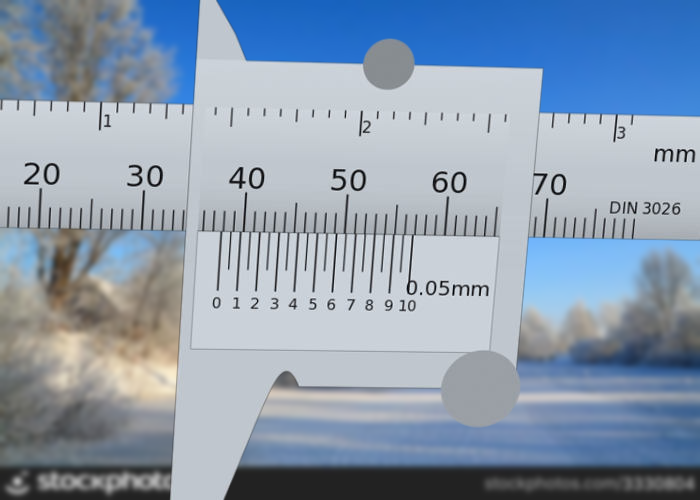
37.8 mm
